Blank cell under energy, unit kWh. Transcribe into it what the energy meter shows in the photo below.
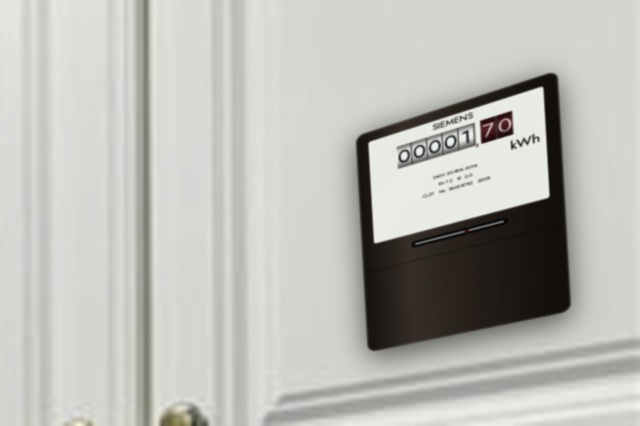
1.70 kWh
